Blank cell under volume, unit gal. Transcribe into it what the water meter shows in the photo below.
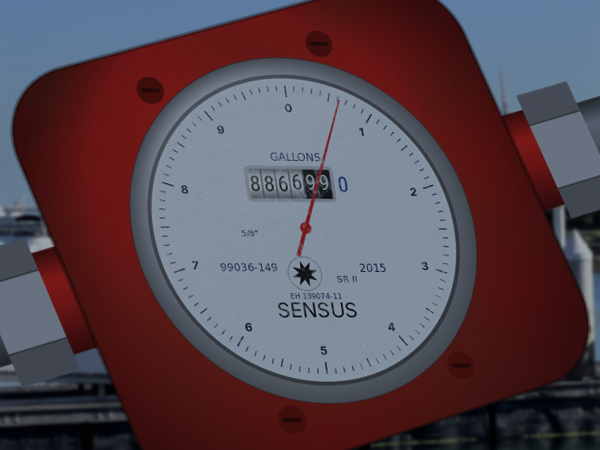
8866990.6 gal
